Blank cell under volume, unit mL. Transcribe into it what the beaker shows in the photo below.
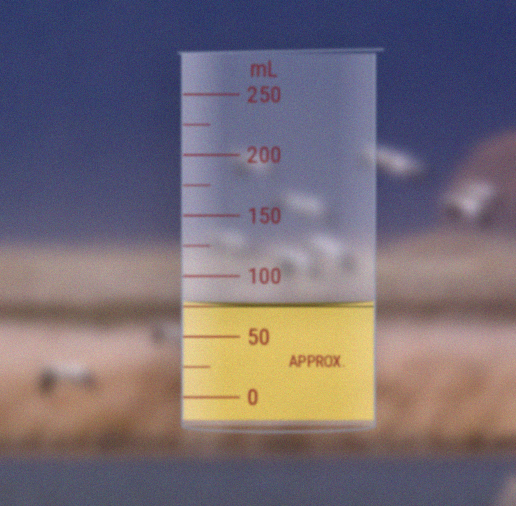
75 mL
